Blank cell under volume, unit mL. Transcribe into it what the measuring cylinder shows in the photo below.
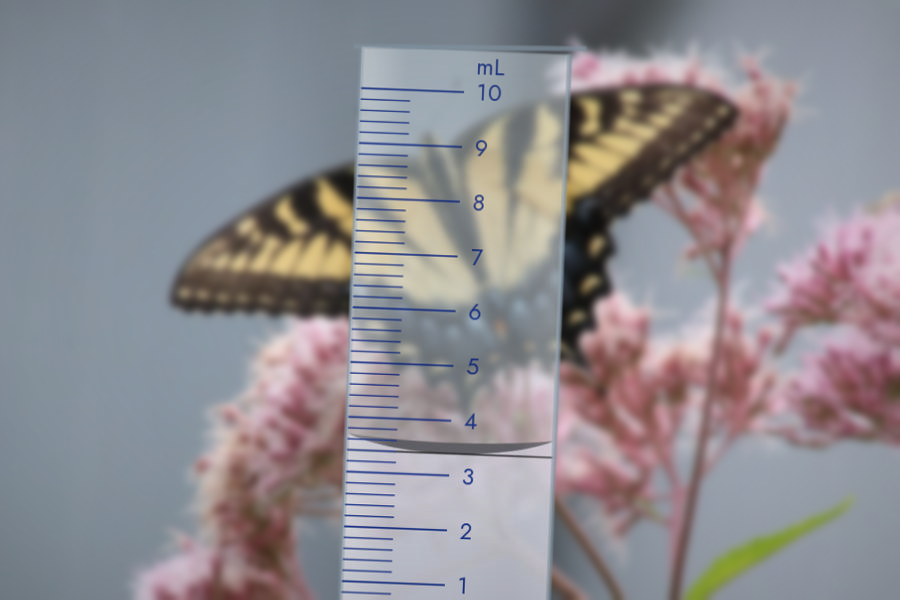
3.4 mL
